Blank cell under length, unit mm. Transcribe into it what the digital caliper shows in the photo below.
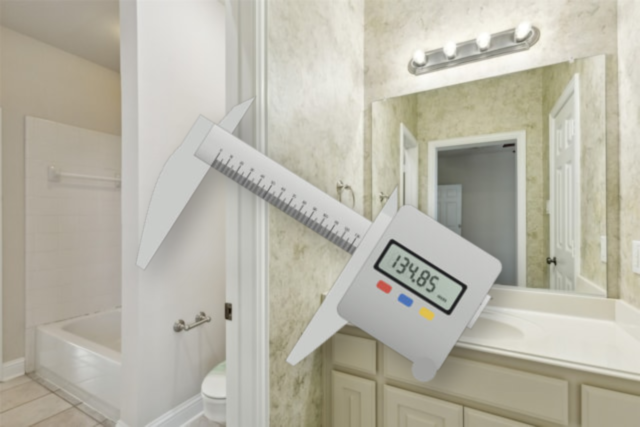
134.85 mm
